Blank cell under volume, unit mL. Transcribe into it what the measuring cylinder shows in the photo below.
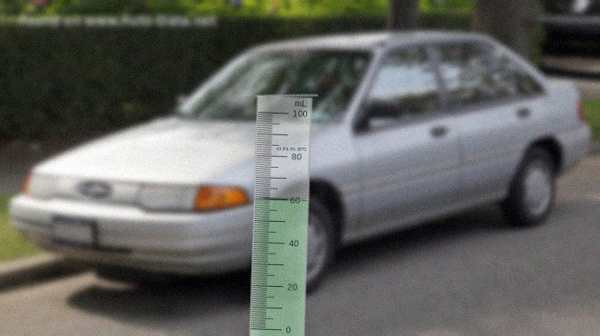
60 mL
